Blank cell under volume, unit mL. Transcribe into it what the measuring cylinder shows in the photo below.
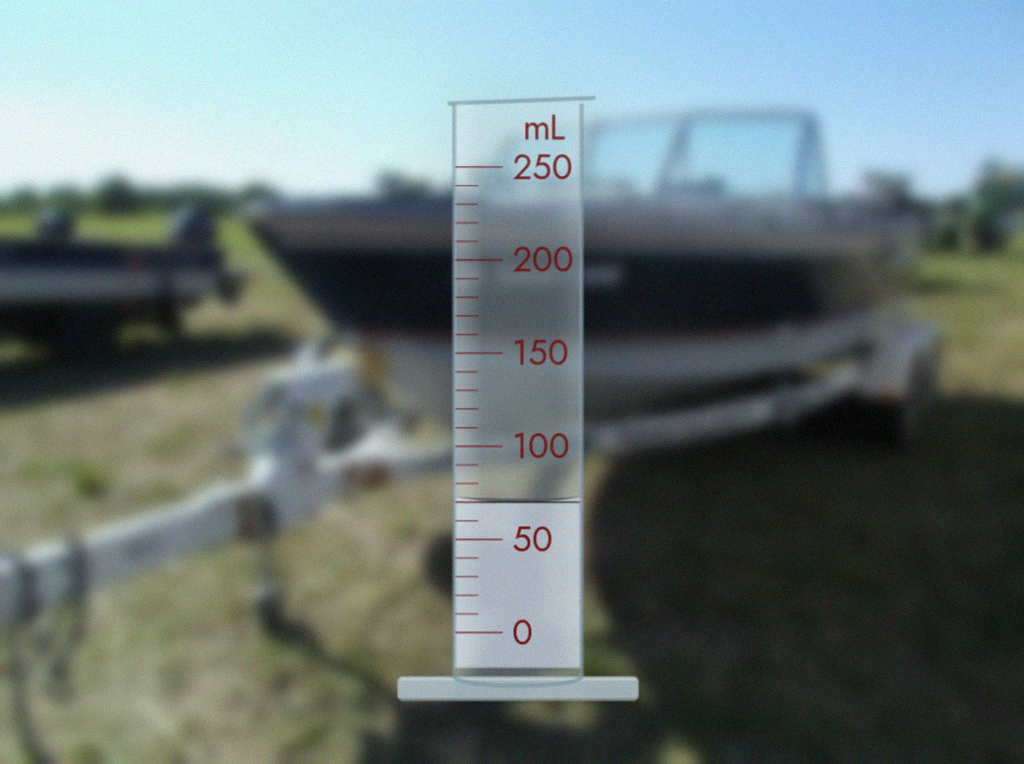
70 mL
